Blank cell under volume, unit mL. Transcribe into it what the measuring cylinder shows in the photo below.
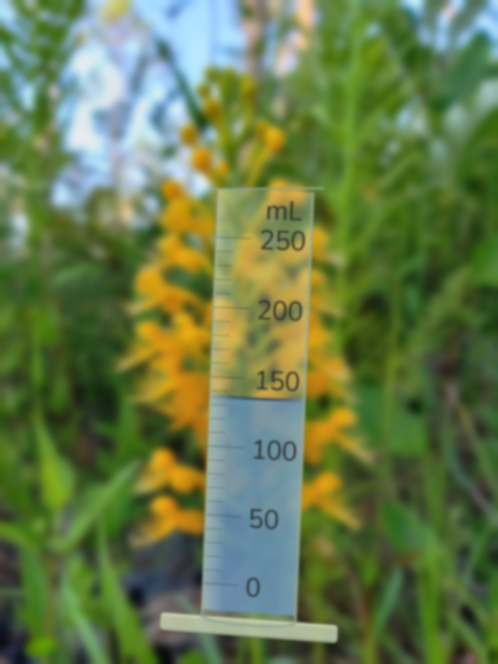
135 mL
